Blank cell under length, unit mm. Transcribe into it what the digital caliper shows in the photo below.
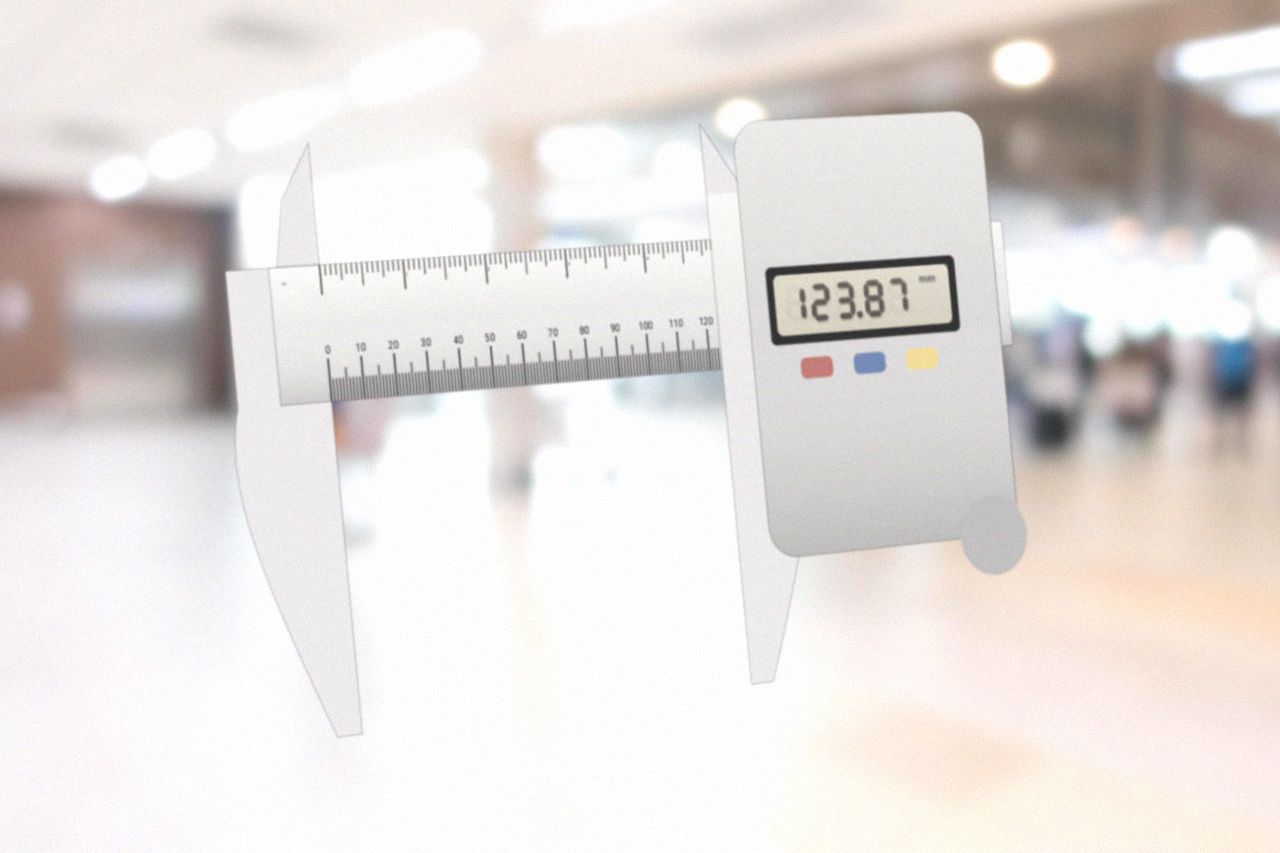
123.87 mm
